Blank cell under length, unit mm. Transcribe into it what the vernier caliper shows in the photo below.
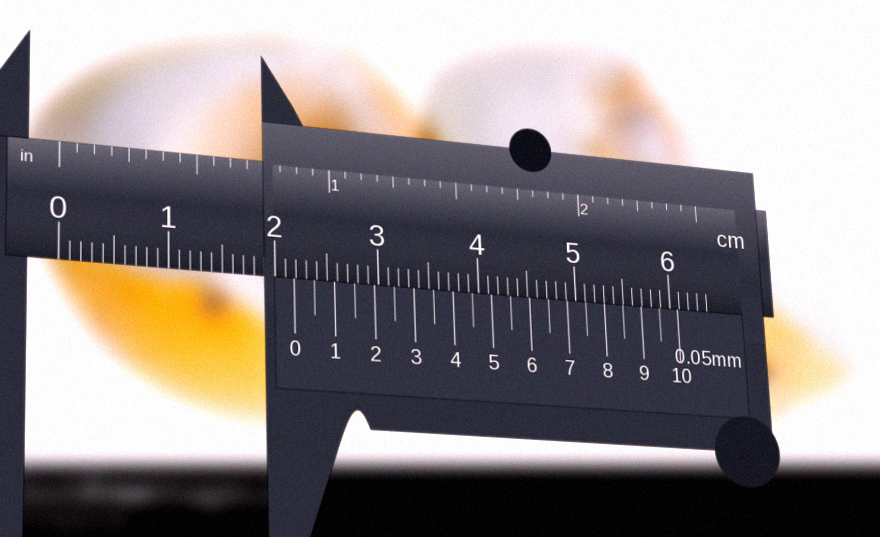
21.8 mm
